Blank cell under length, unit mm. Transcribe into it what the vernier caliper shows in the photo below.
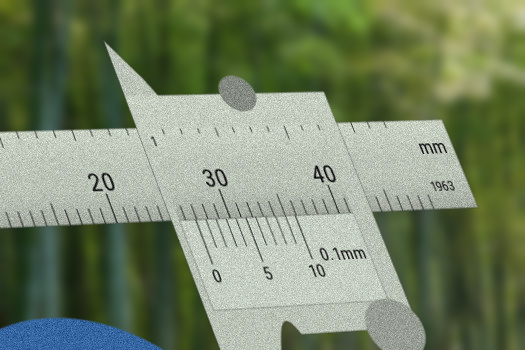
26.9 mm
